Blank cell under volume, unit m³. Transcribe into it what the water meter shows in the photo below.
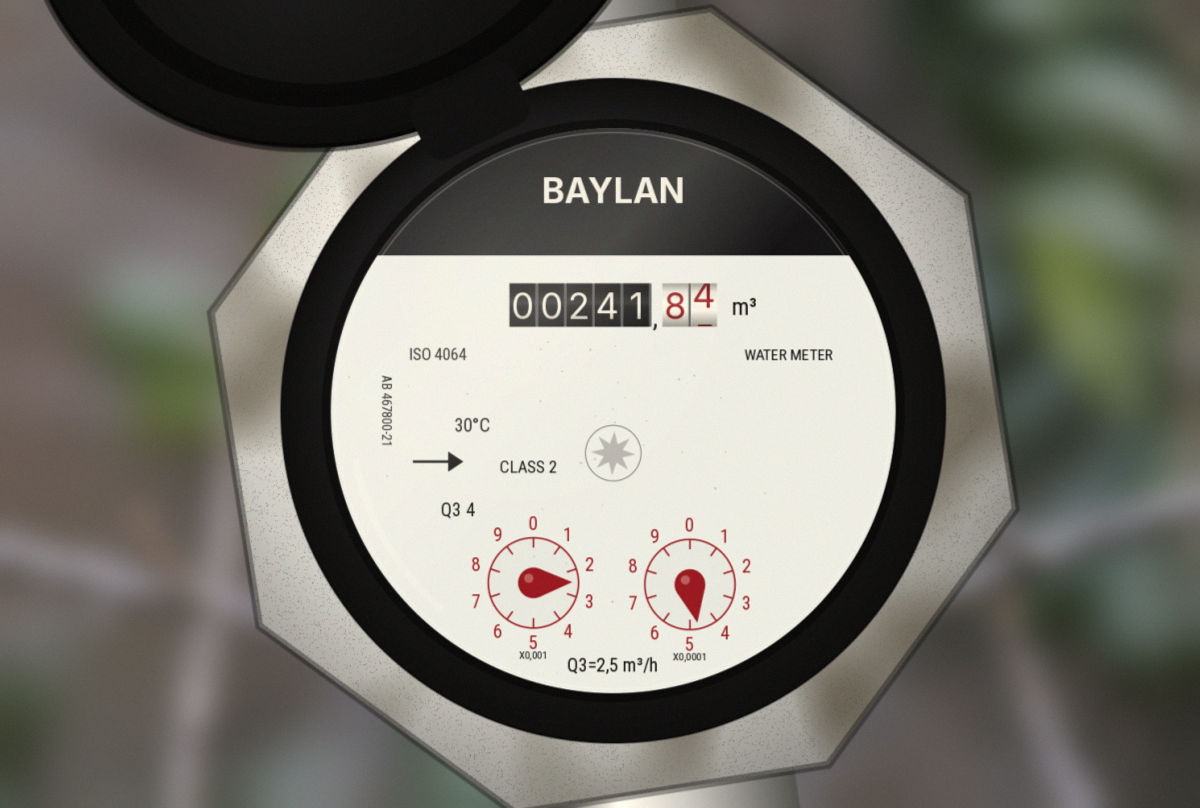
241.8424 m³
